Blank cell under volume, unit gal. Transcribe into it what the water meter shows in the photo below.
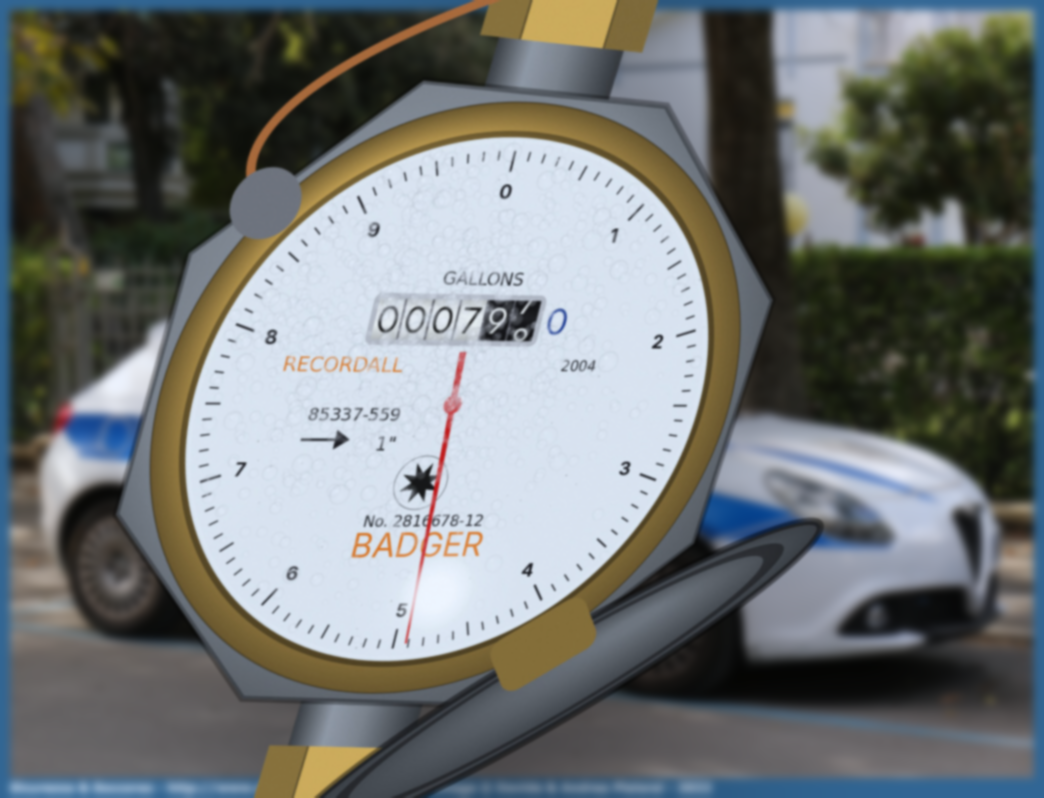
7974.9 gal
